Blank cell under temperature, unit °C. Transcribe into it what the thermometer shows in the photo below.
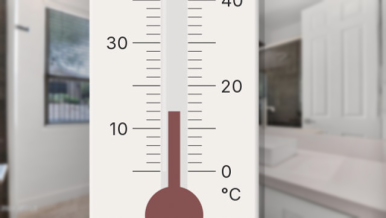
14 °C
